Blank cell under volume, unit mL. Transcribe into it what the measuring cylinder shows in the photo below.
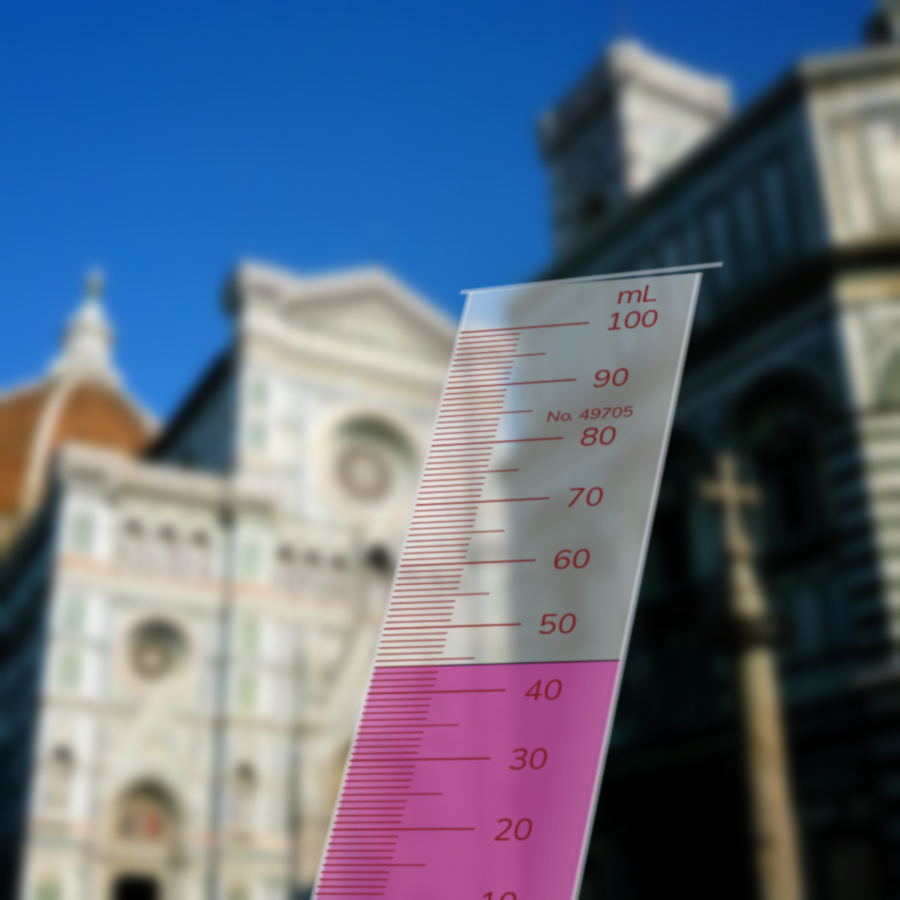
44 mL
